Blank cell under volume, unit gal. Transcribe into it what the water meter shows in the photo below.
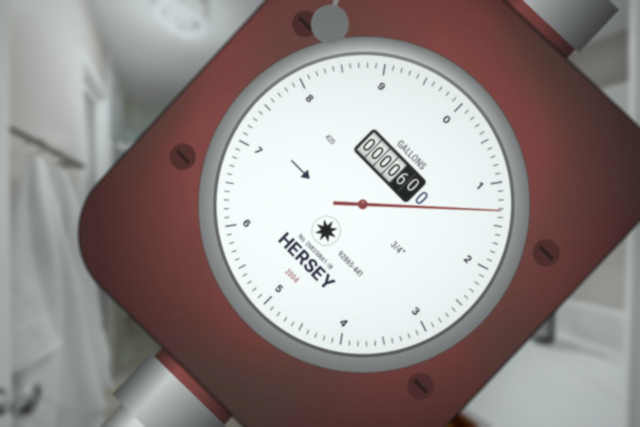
601.3 gal
